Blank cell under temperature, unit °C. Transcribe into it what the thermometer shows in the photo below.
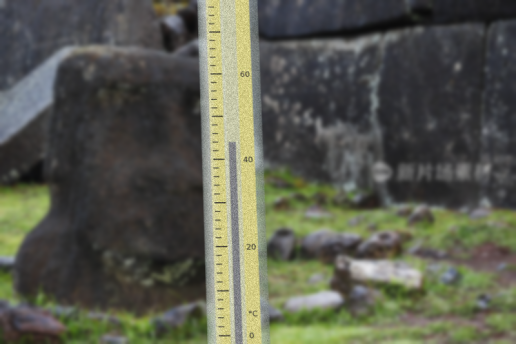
44 °C
